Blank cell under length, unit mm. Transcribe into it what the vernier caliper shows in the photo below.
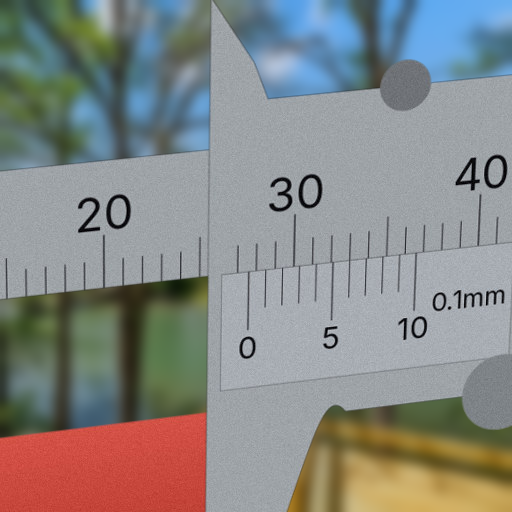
27.6 mm
